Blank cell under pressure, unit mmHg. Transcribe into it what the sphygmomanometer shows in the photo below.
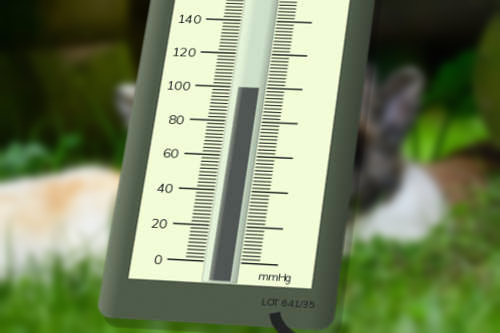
100 mmHg
